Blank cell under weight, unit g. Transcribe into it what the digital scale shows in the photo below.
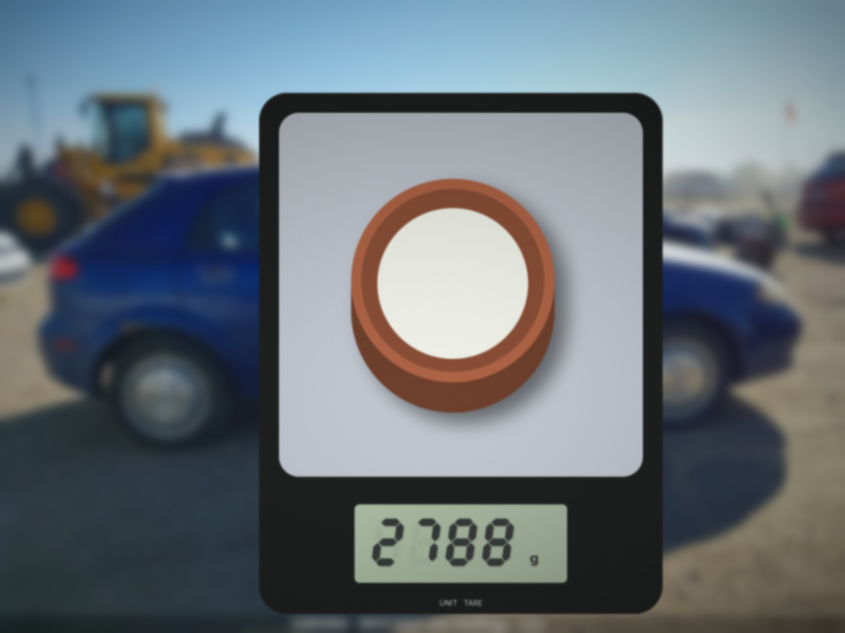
2788 g
